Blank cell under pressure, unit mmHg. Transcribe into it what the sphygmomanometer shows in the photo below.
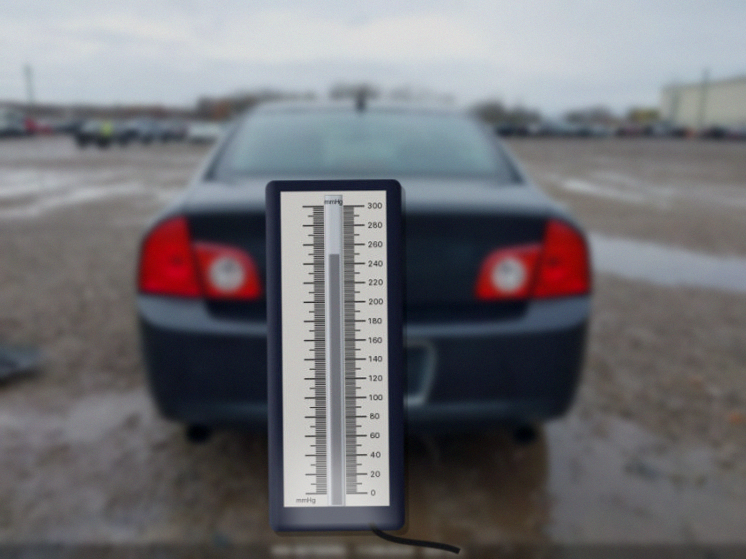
250 mmHg
